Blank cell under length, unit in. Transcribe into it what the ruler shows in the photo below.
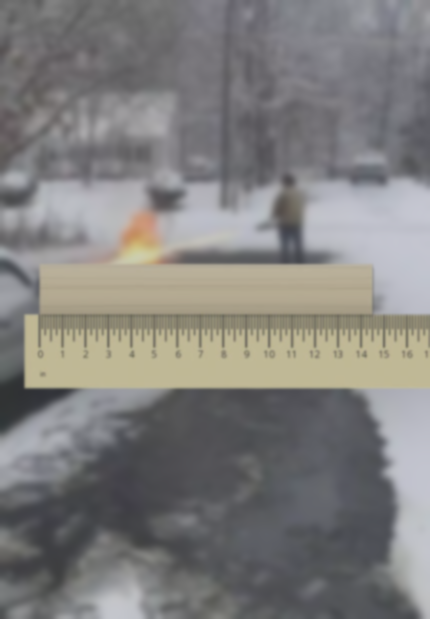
14.5 in
